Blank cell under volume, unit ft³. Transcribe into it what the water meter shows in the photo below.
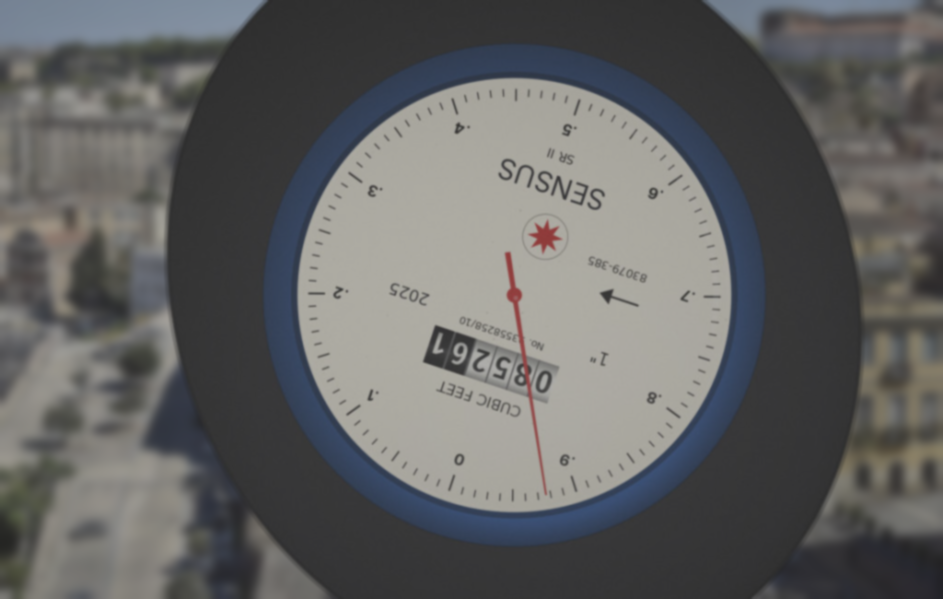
85260.92 ft³
